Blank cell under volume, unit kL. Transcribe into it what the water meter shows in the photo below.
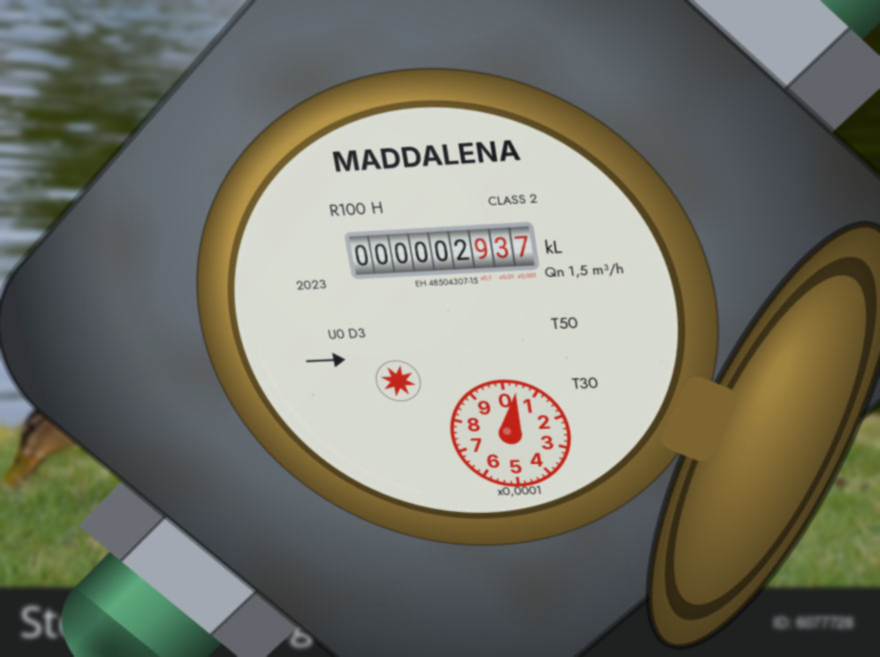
2.9370 kL
